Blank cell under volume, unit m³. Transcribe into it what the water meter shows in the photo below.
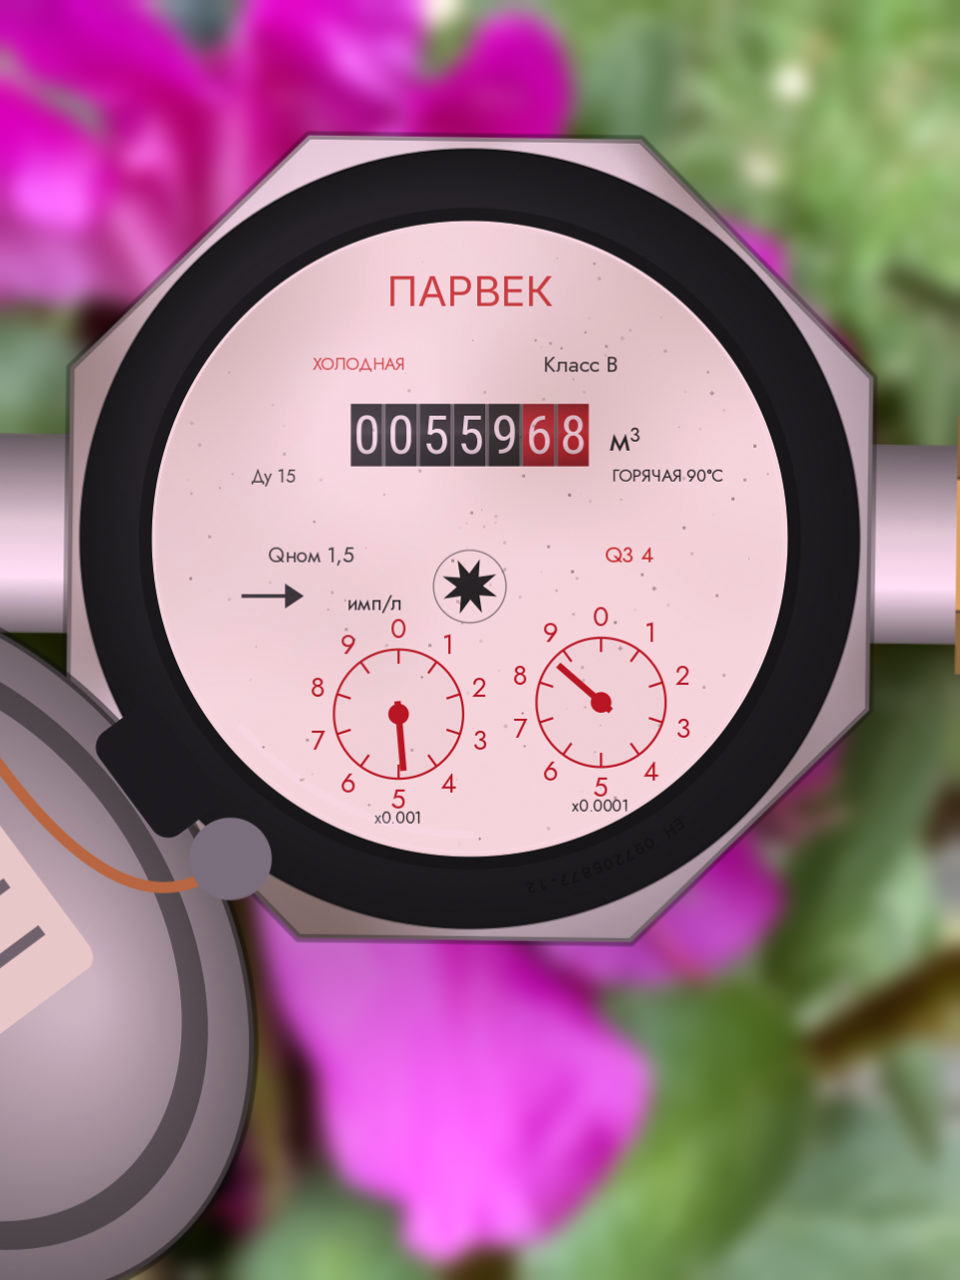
559.6848 m³
